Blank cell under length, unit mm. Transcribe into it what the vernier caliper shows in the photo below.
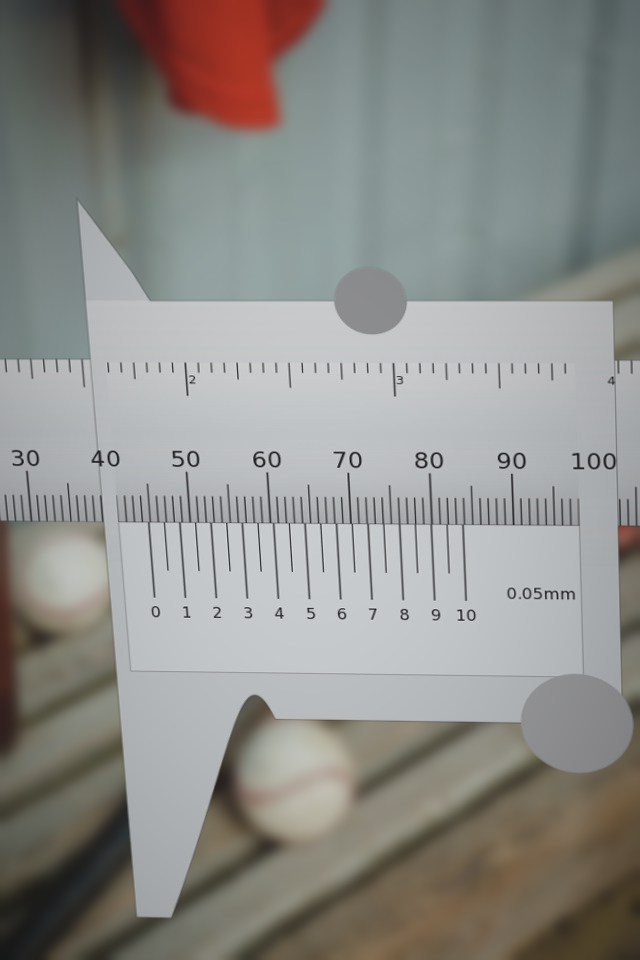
44.8 mm
